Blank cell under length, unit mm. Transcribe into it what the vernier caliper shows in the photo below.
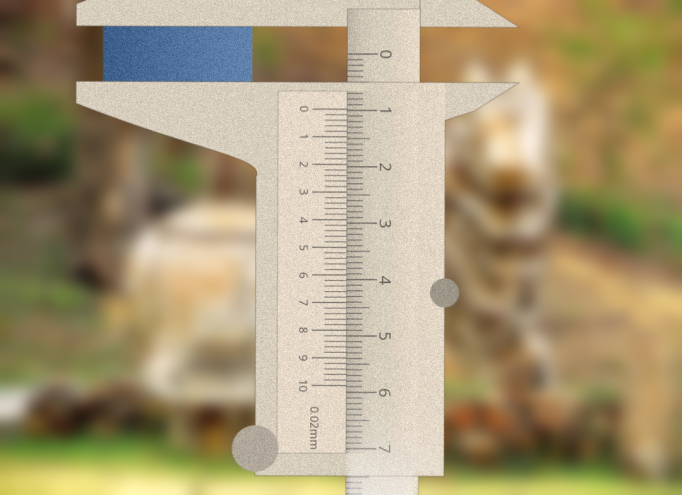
9.8 mm
